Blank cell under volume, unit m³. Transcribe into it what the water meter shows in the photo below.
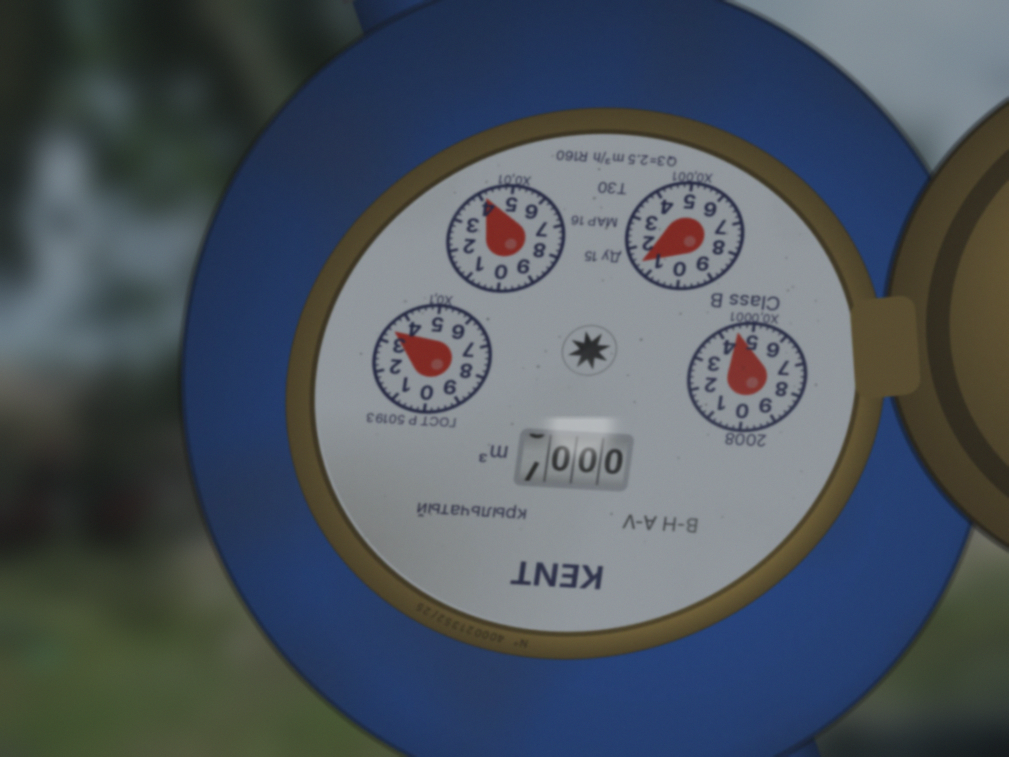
7.3414 m³
